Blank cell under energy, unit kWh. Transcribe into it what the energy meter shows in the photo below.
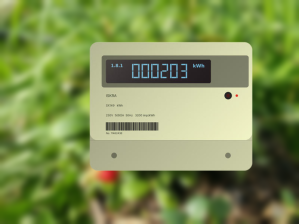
203 kWh
